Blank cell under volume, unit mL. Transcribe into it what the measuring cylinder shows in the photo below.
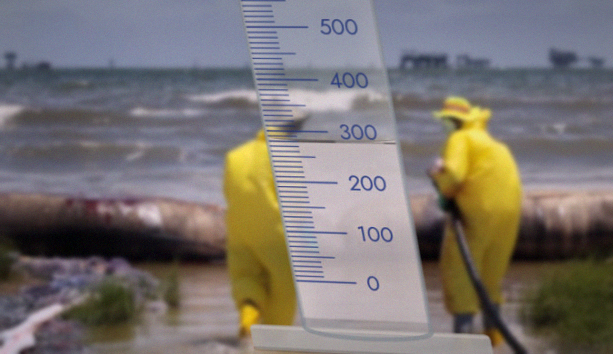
280 mL
